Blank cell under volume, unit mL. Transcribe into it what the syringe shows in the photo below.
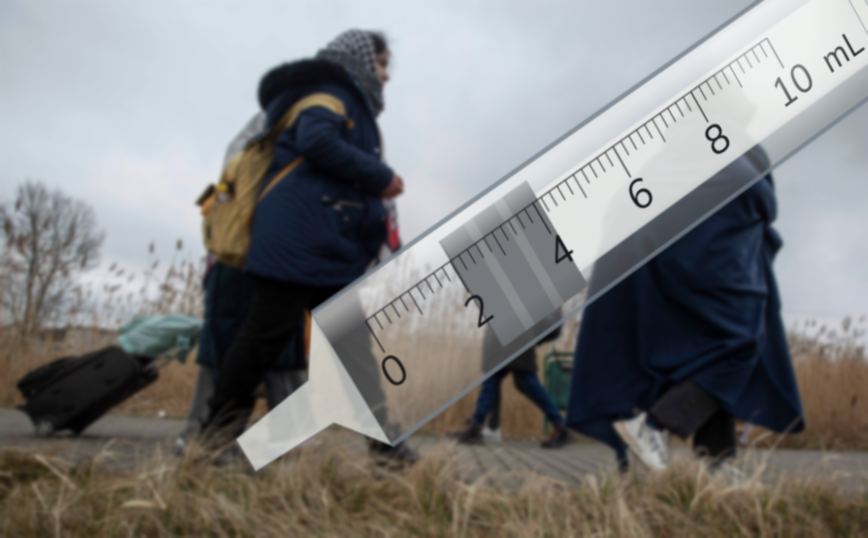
2 mL
